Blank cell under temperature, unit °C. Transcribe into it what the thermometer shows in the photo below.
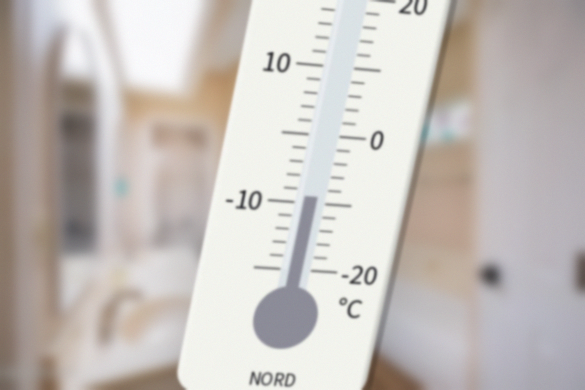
-9 °C
